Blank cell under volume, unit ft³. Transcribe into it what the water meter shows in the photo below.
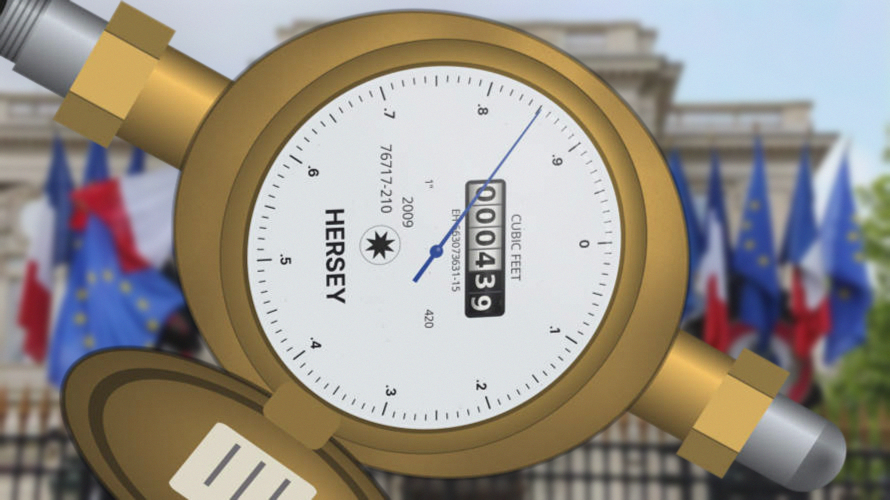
438.85 ft³
